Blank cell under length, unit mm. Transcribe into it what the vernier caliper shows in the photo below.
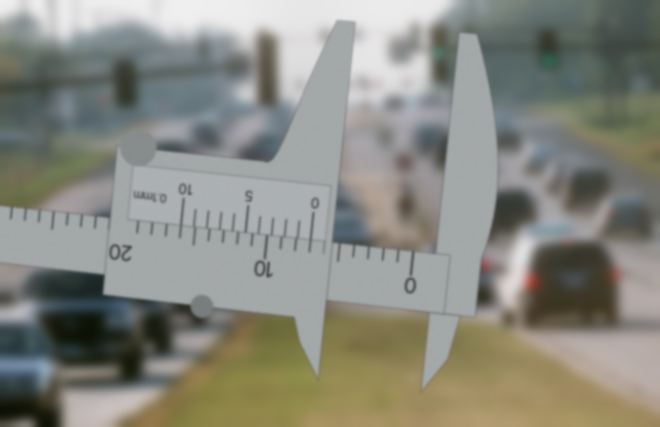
7.0 mm
